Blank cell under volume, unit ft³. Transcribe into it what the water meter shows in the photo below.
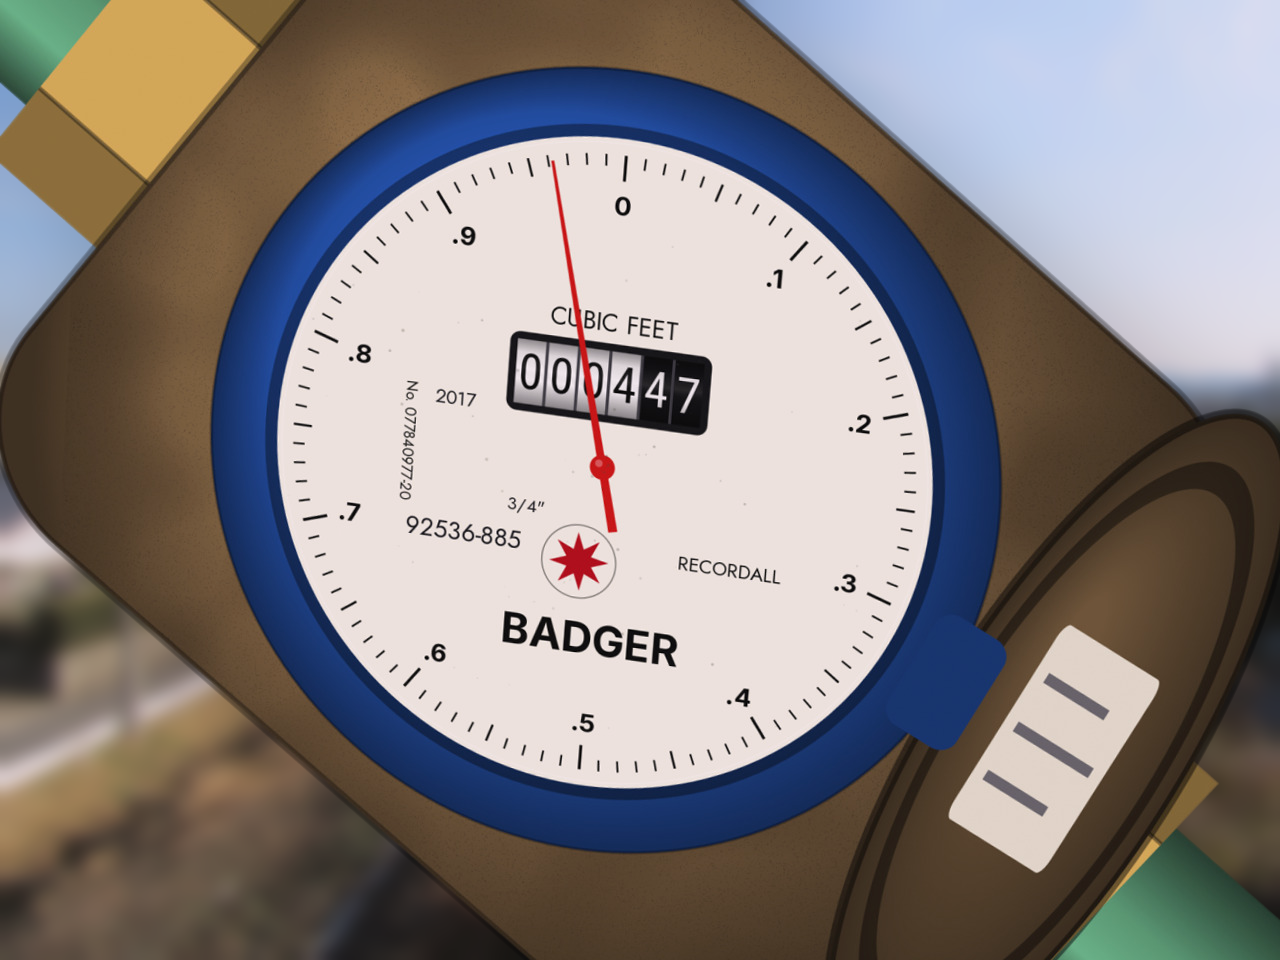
446.96 ft³
